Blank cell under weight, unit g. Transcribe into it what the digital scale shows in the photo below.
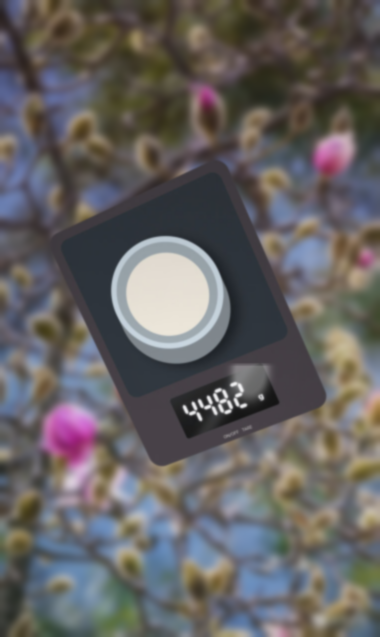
4482 g
